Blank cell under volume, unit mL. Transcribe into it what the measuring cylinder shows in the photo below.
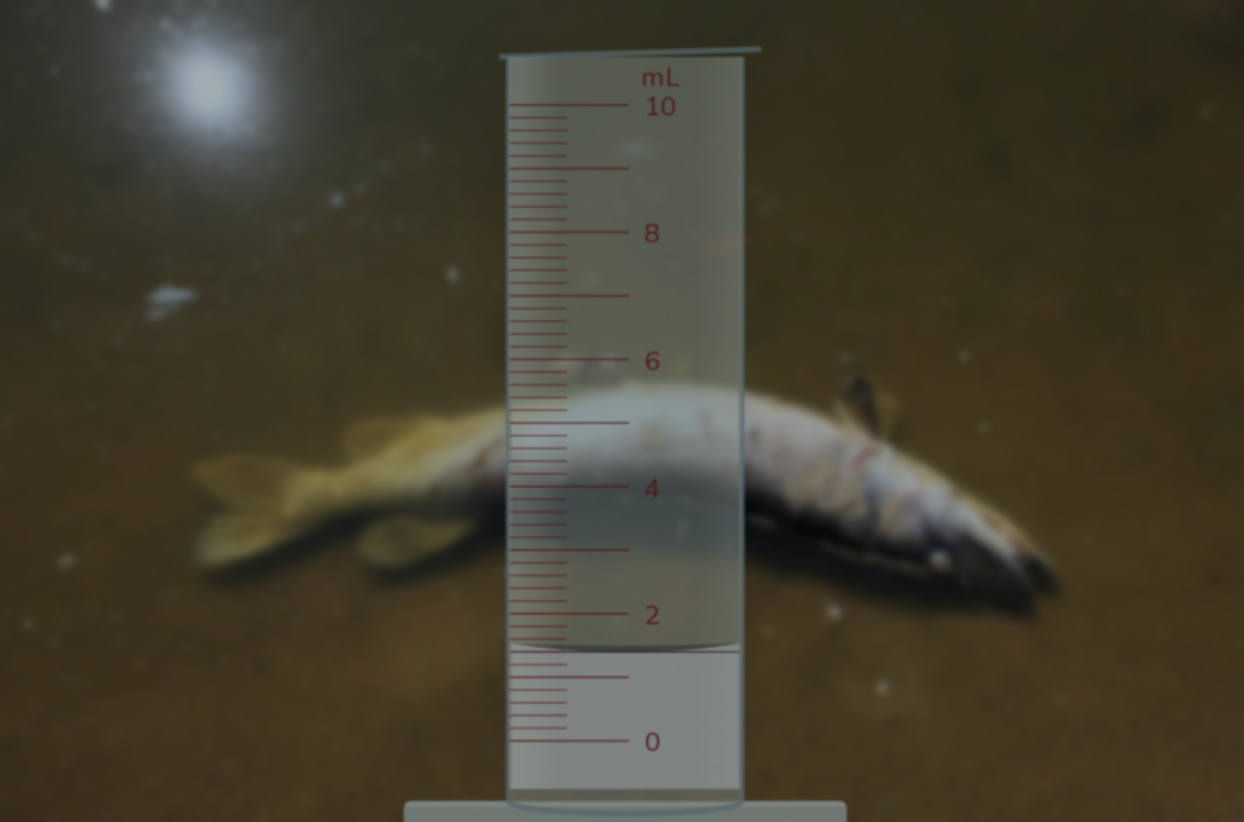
1.4 mL
